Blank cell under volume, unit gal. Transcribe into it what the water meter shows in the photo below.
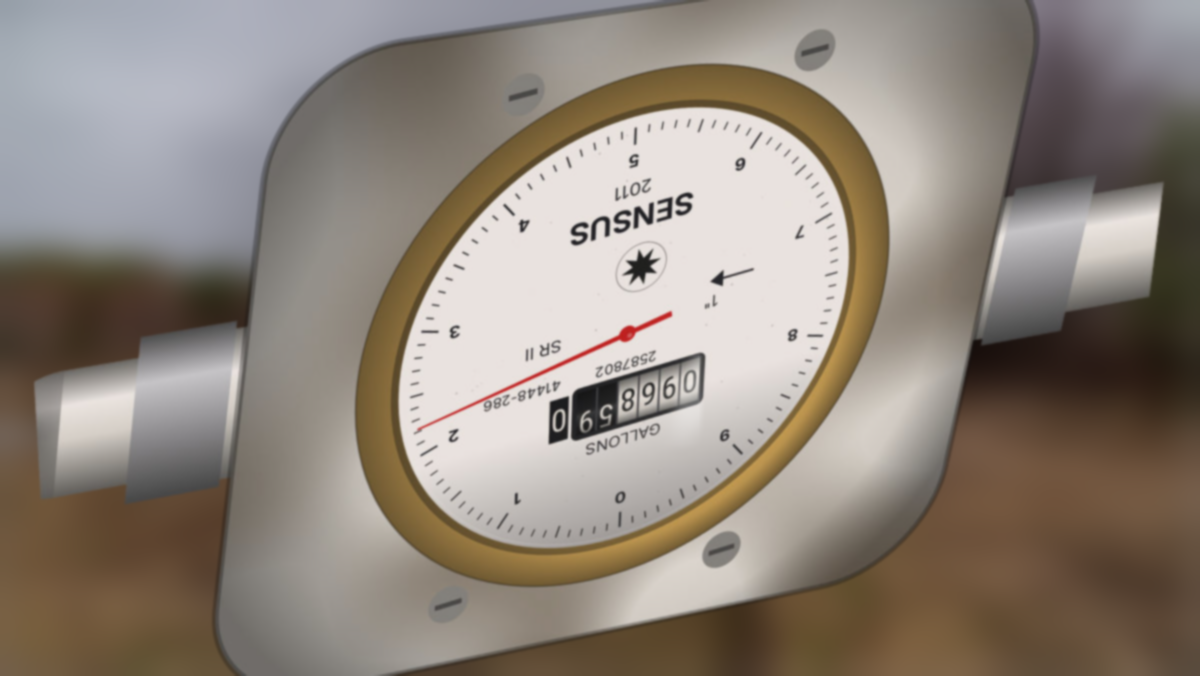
968592.2 gal
